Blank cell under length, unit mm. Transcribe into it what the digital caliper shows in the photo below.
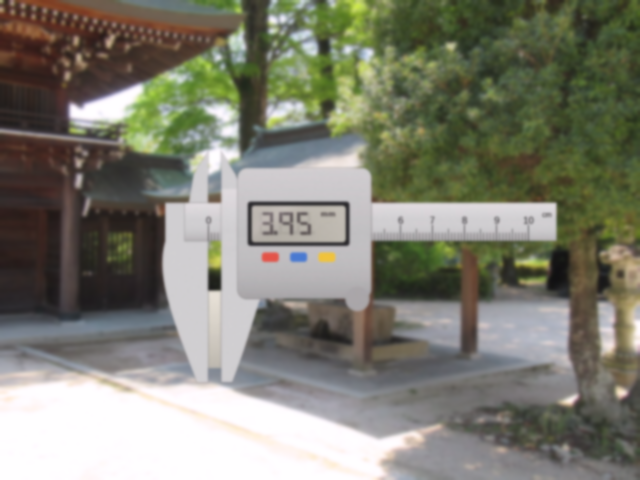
3.95 mm
